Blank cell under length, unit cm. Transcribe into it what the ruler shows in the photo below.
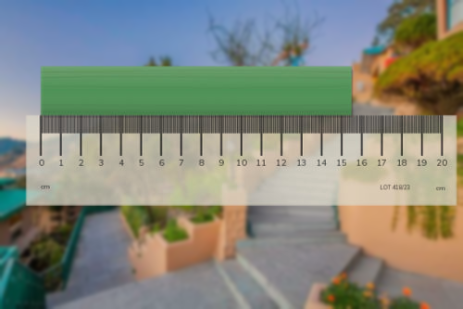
15.5 cm
